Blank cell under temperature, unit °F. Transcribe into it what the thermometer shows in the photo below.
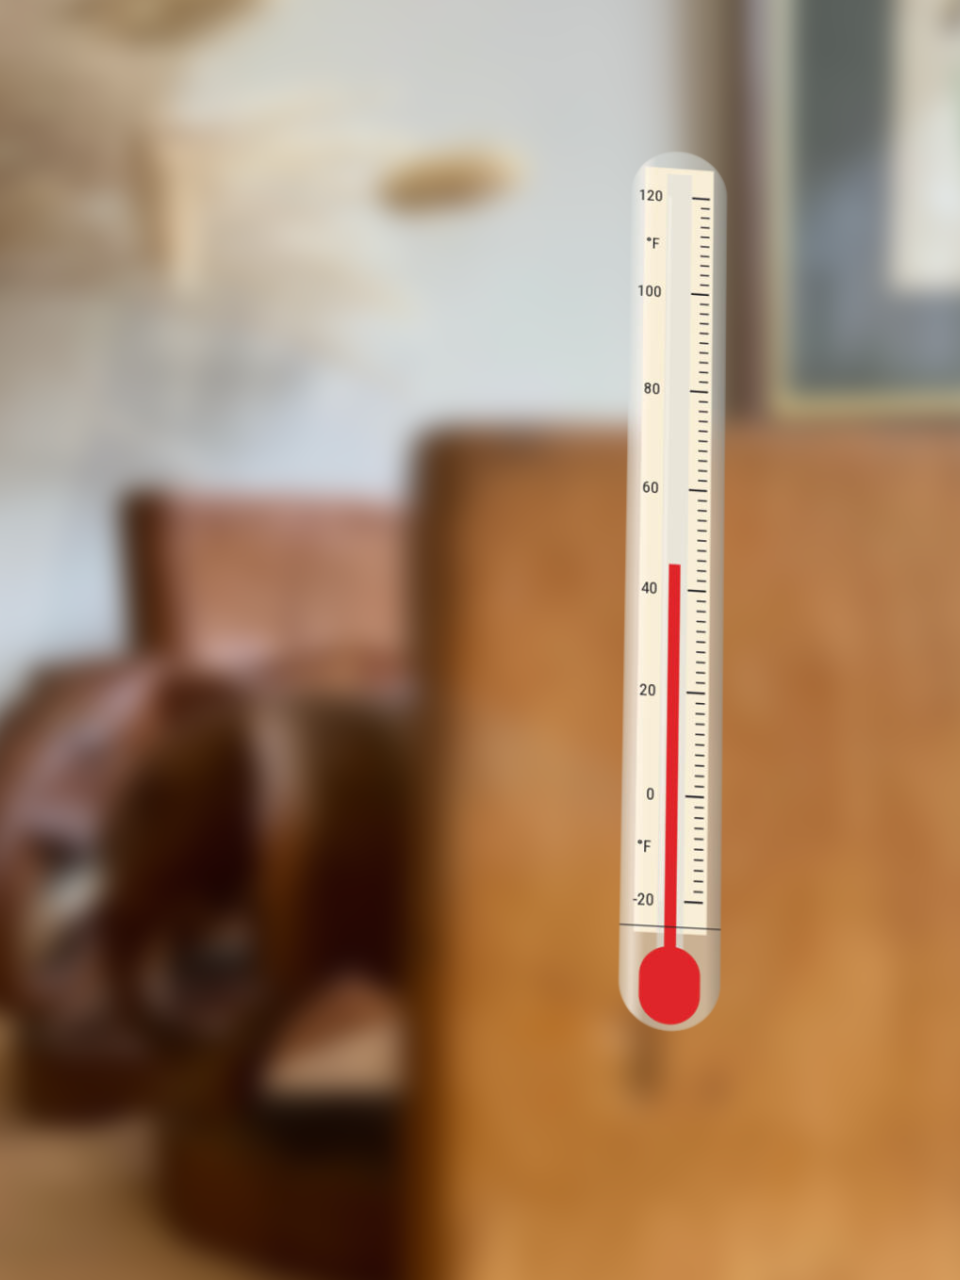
45 °F
